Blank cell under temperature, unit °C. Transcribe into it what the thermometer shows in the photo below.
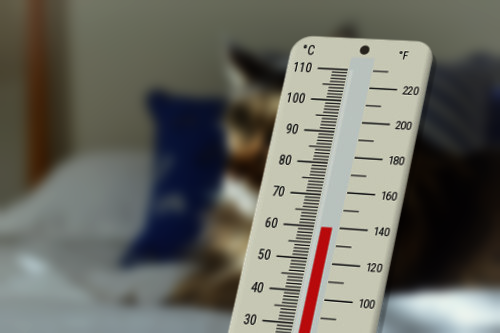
60 °C
